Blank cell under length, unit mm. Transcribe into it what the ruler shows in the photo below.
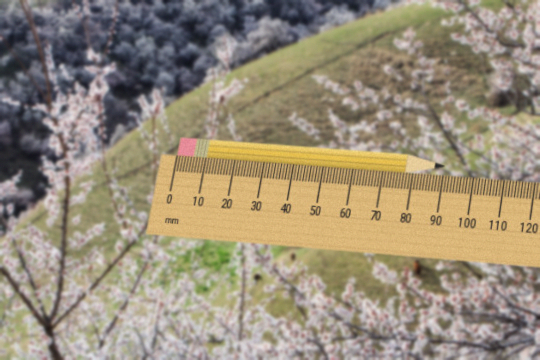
90 mm
